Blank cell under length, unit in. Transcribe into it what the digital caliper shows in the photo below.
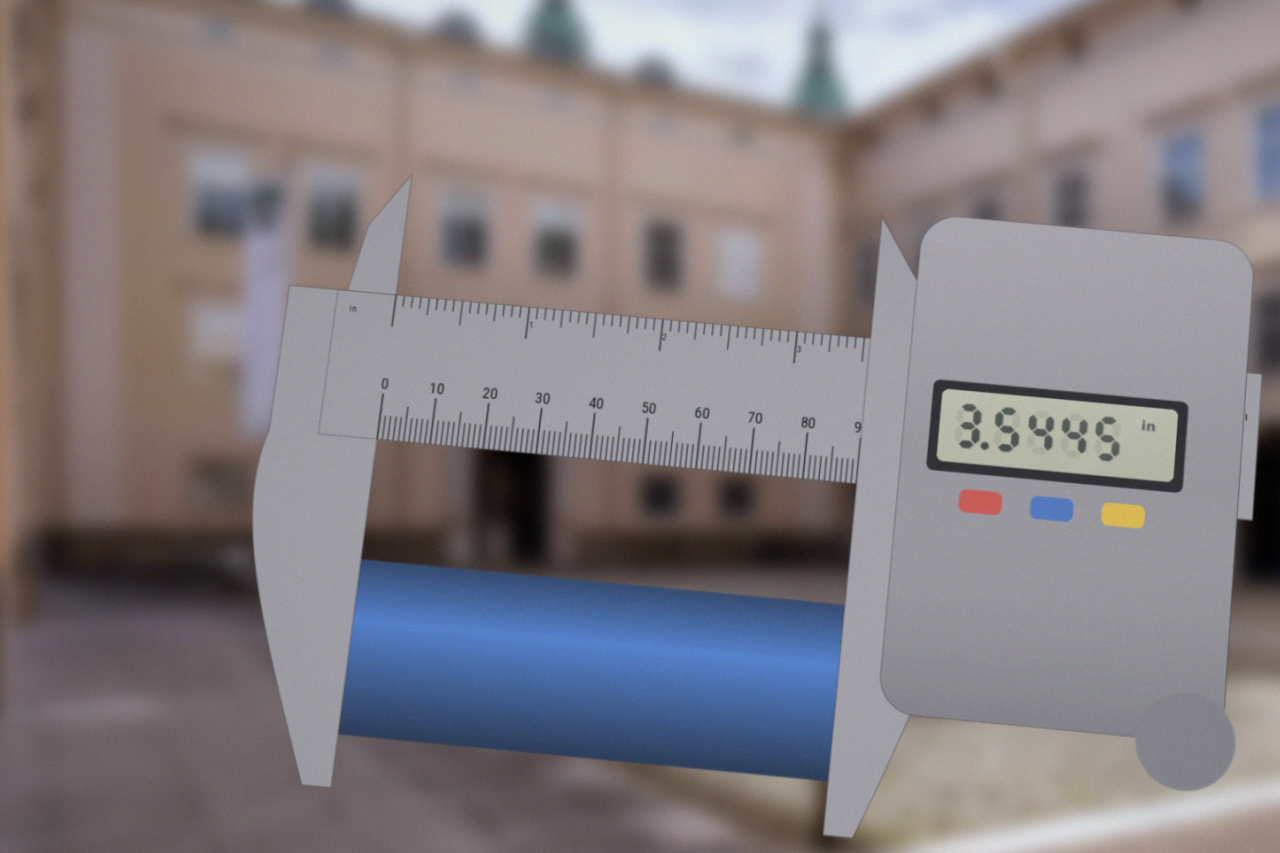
3.5445 in
